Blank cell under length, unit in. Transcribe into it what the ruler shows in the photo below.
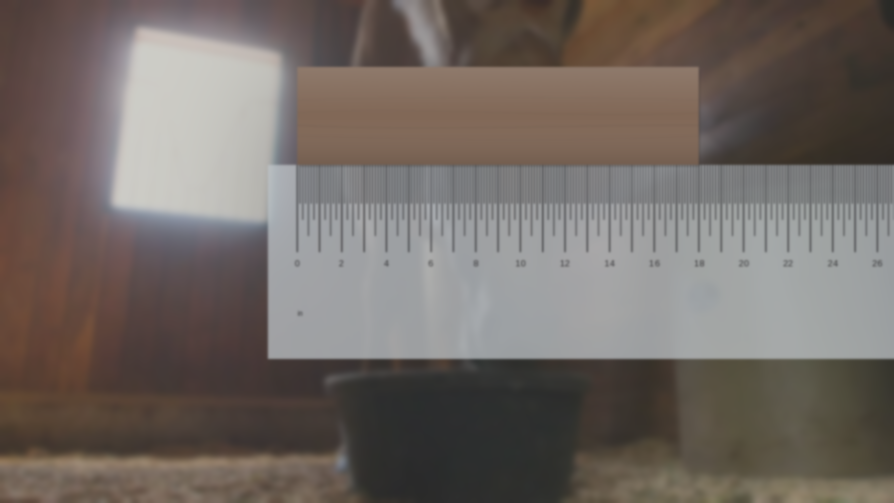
18 in
